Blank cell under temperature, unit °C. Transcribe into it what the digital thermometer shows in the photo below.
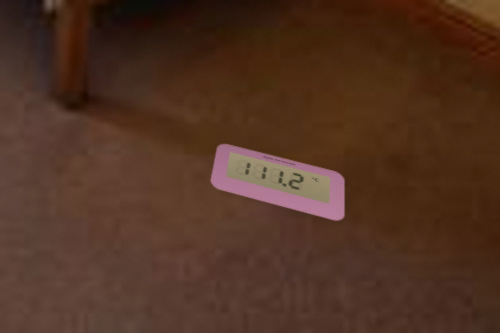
111.2 °C
